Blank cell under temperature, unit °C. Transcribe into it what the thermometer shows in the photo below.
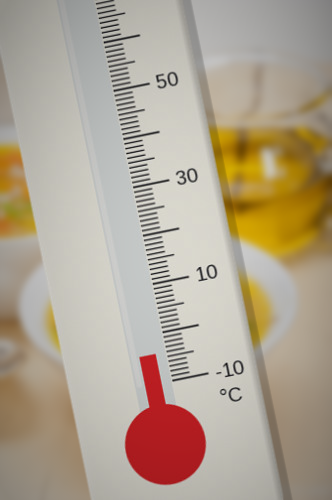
-4 °C
